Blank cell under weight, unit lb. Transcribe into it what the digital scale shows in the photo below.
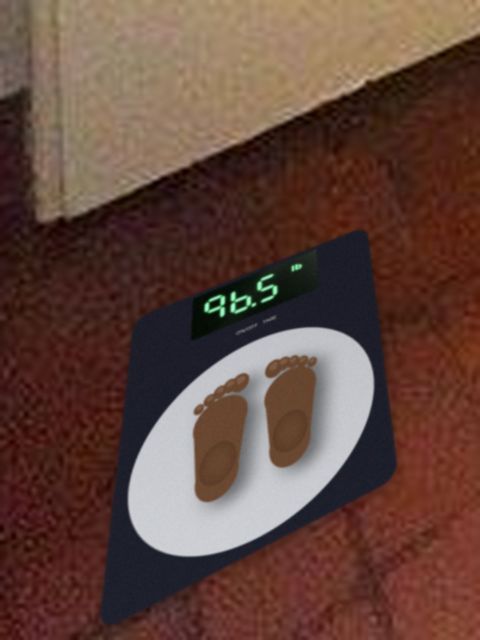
96.5 lb
